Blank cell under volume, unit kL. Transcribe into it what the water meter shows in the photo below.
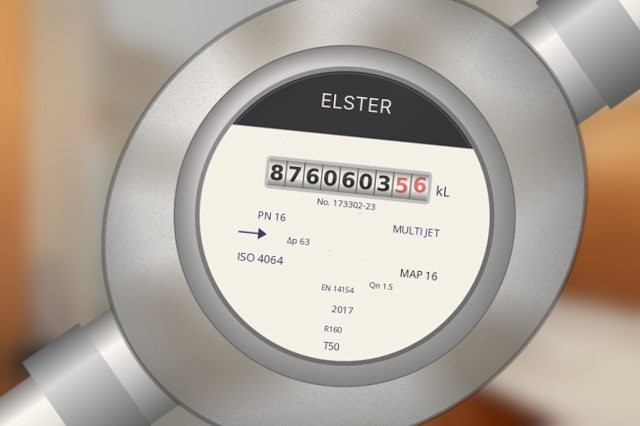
8760603.56 kL
